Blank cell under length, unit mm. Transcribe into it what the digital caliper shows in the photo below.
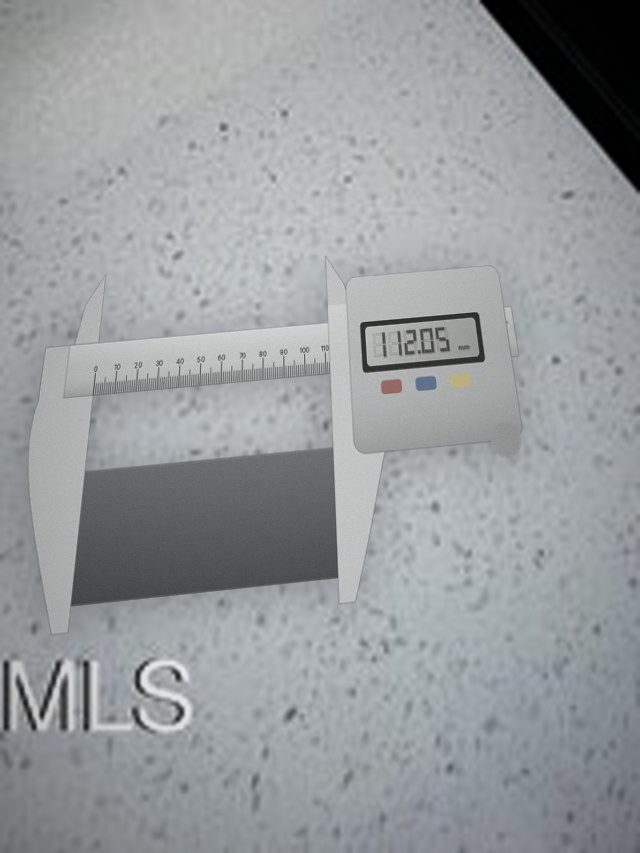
112.05 mm
